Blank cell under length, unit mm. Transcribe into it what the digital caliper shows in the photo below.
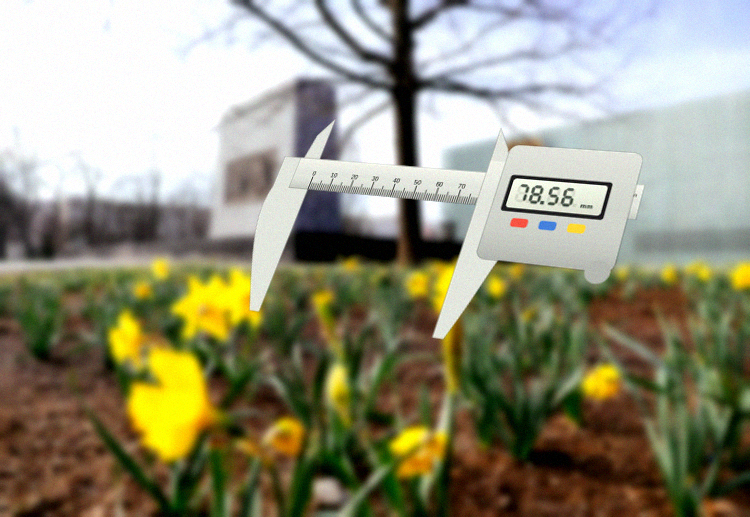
78.56 mm
